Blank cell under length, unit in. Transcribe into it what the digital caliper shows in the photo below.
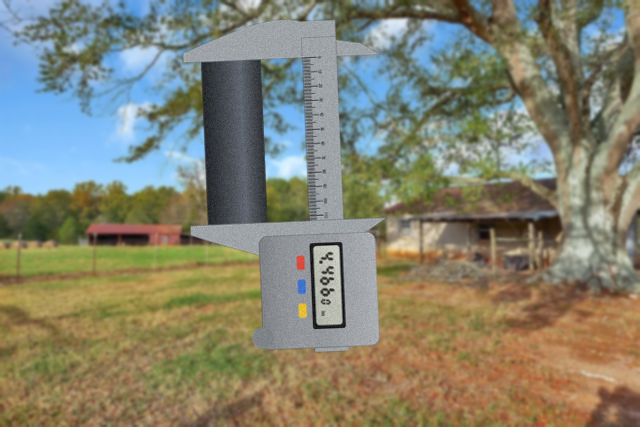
4.4660 in
